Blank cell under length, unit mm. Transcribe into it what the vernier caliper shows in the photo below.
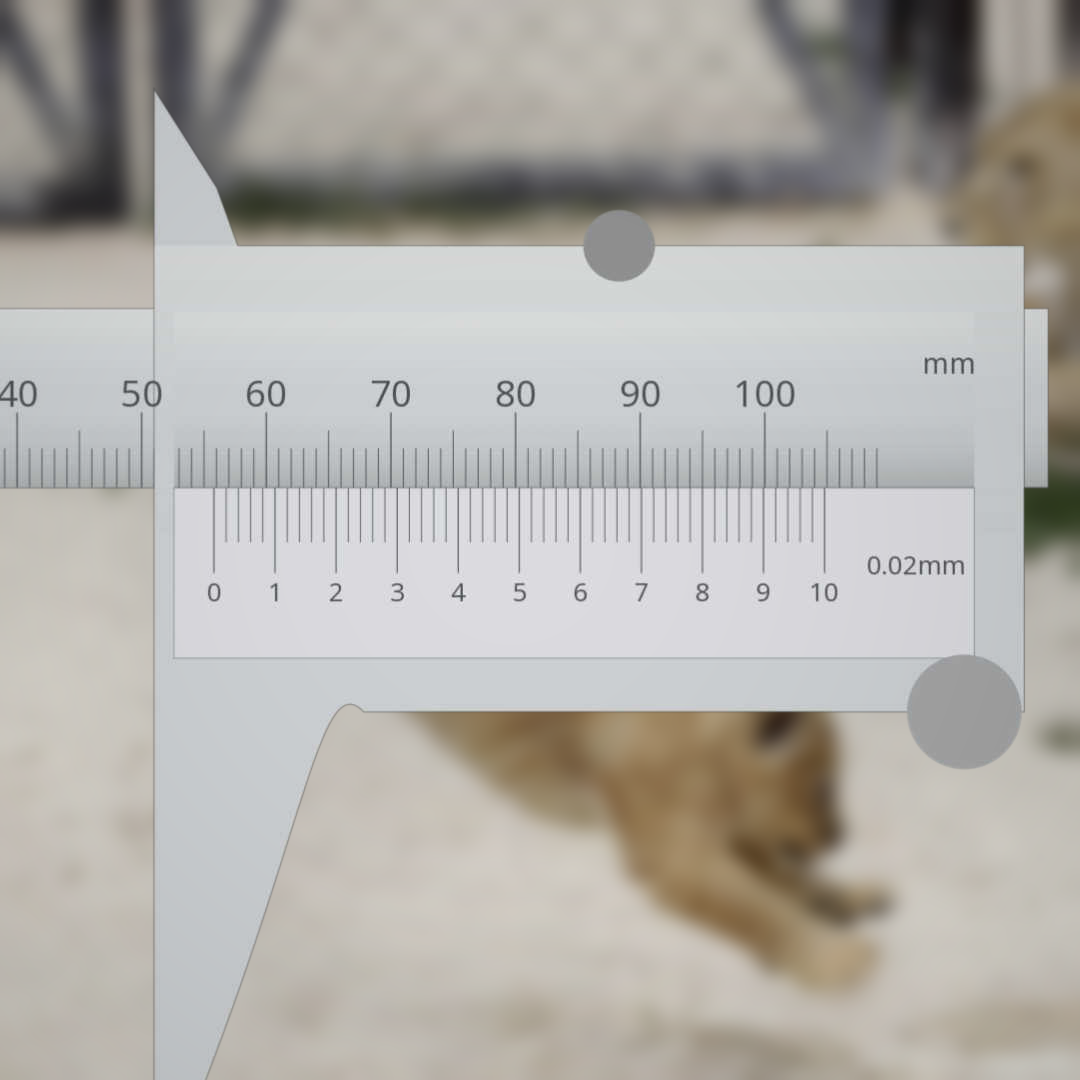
55.8 mm
